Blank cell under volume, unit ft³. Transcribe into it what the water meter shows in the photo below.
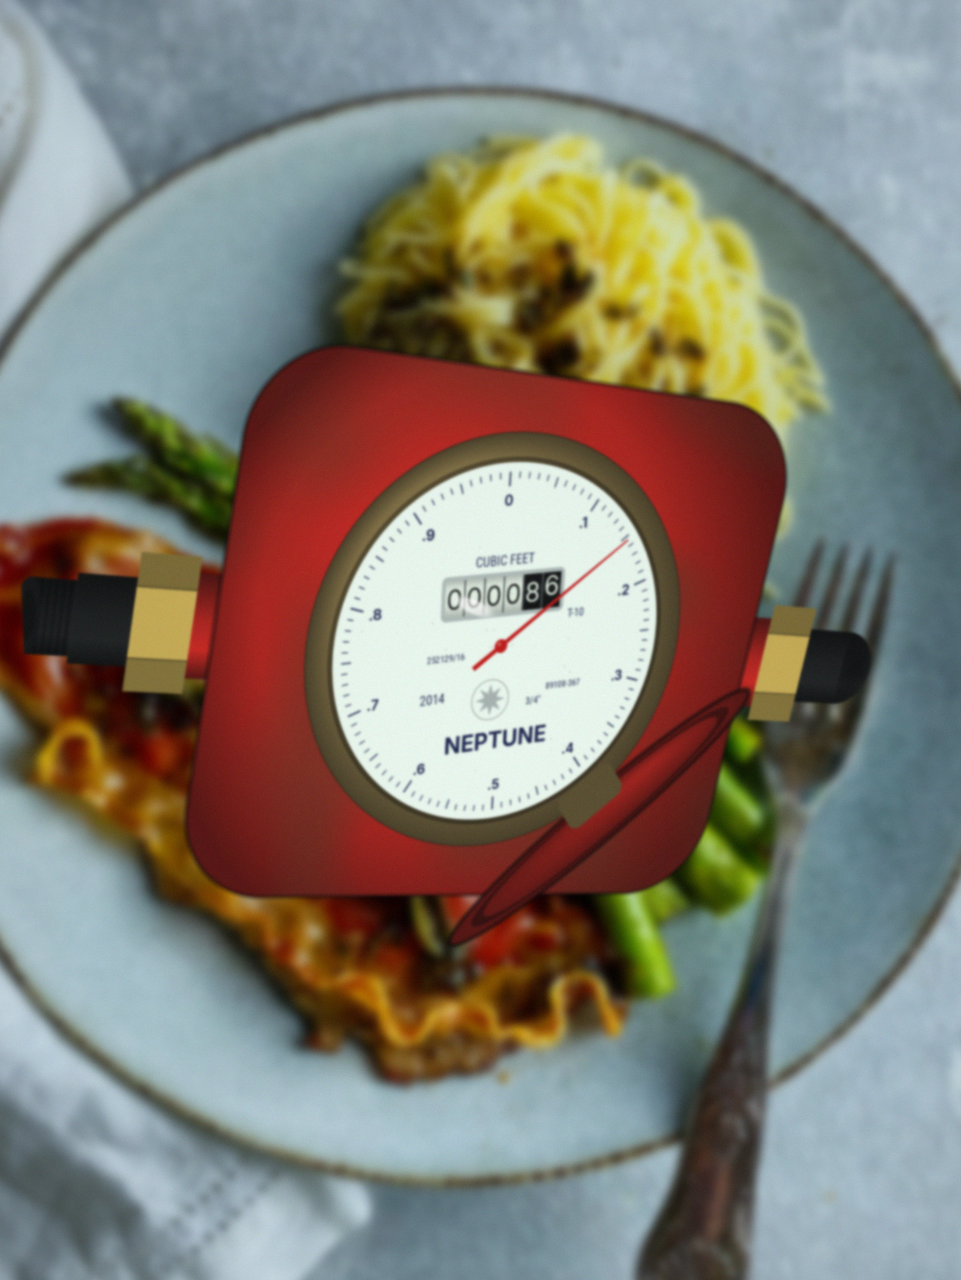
86.15 ft³
